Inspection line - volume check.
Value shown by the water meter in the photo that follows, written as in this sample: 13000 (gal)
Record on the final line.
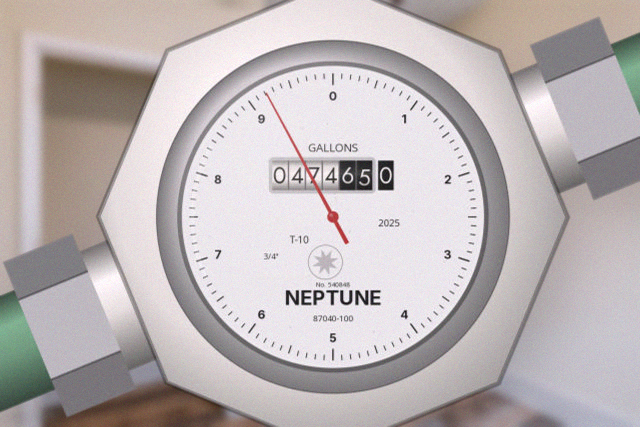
474649.2 (gal)
